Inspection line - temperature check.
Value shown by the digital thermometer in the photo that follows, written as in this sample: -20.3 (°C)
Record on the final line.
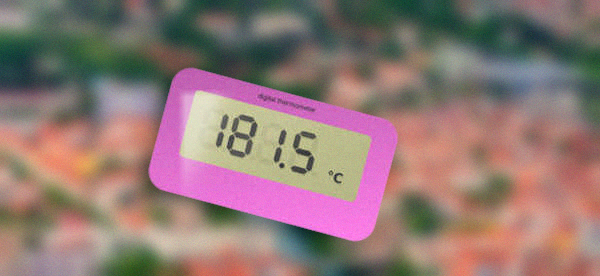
181.5 (°C)
